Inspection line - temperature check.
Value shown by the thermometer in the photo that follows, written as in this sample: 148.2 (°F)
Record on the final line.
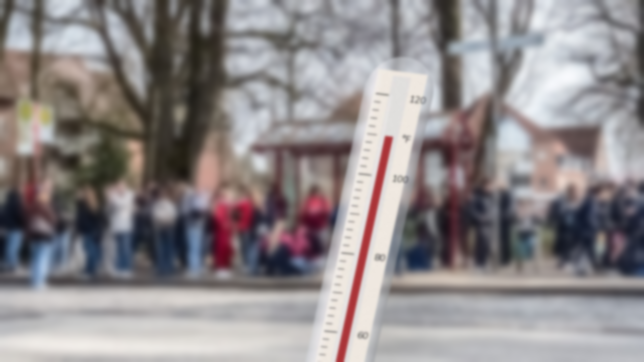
110 (°F)
